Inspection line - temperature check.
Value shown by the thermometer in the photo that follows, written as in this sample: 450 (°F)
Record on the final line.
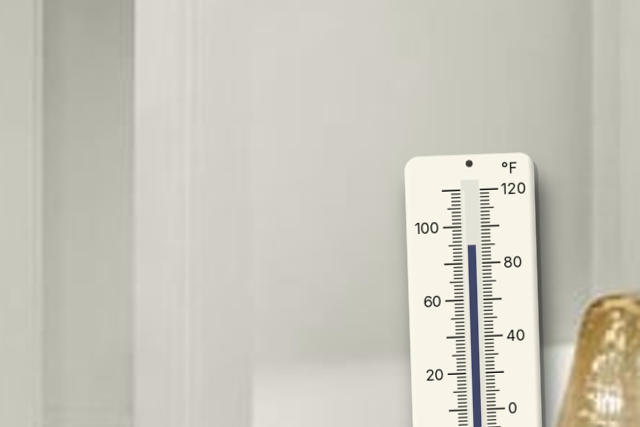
90 (°F)
